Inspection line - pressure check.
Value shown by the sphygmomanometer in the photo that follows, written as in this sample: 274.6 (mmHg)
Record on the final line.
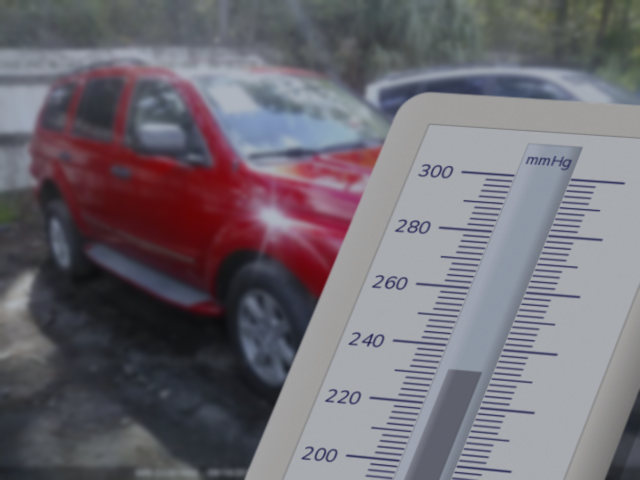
232 (mmHg)
